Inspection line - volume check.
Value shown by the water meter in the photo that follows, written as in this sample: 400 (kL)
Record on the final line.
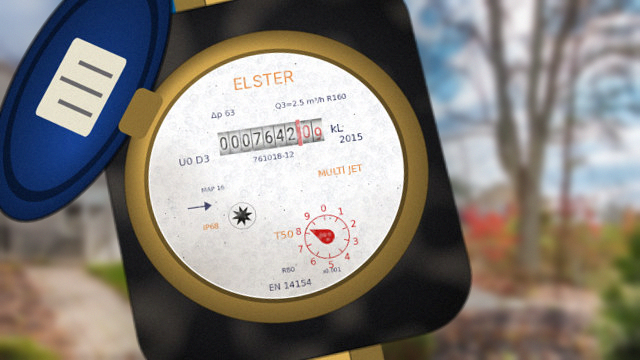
7642.088 (kL)
